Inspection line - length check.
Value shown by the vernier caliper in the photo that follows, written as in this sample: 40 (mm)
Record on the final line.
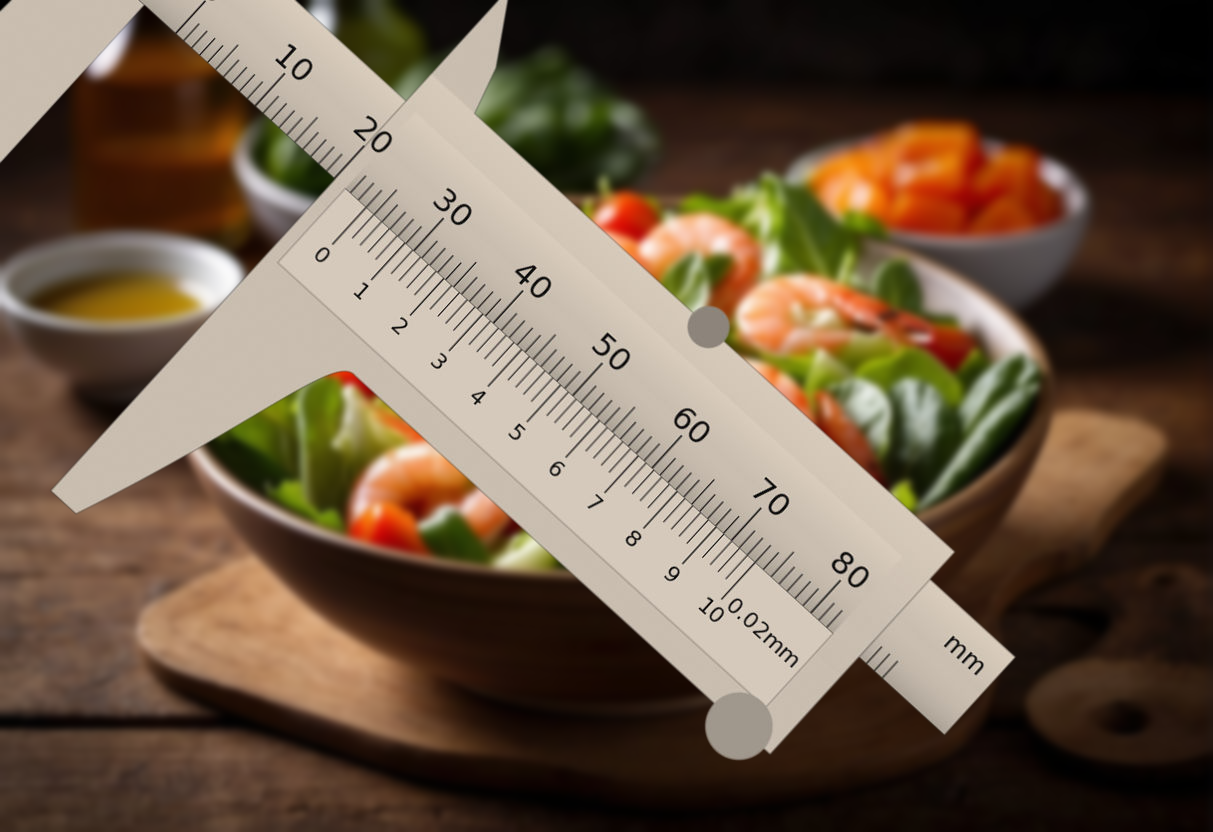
24.0 (mm)
